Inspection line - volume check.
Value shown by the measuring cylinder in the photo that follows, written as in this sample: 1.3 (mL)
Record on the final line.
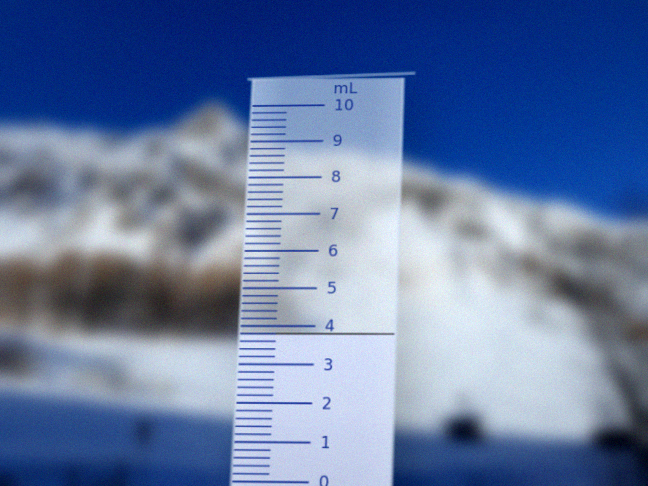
3.8 (mL)
